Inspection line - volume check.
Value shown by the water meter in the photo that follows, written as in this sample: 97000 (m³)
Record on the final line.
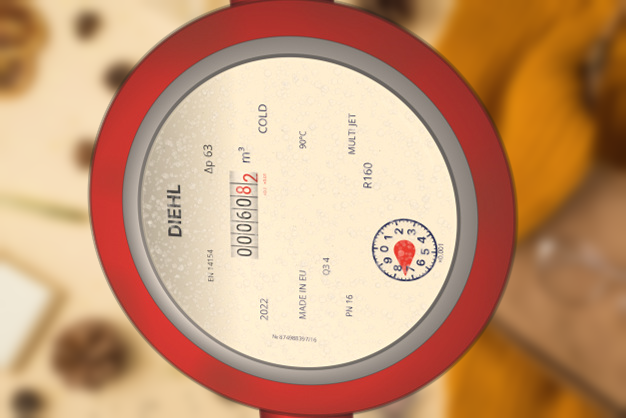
60.817 (m³)
